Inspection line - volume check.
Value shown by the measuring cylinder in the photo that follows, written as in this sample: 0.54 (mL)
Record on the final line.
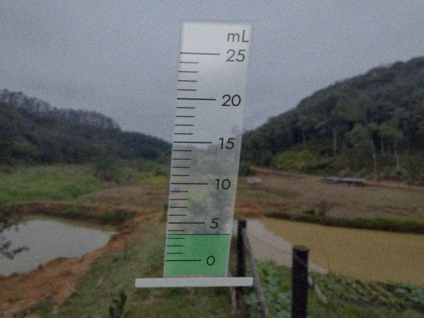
3.5 (mL)
